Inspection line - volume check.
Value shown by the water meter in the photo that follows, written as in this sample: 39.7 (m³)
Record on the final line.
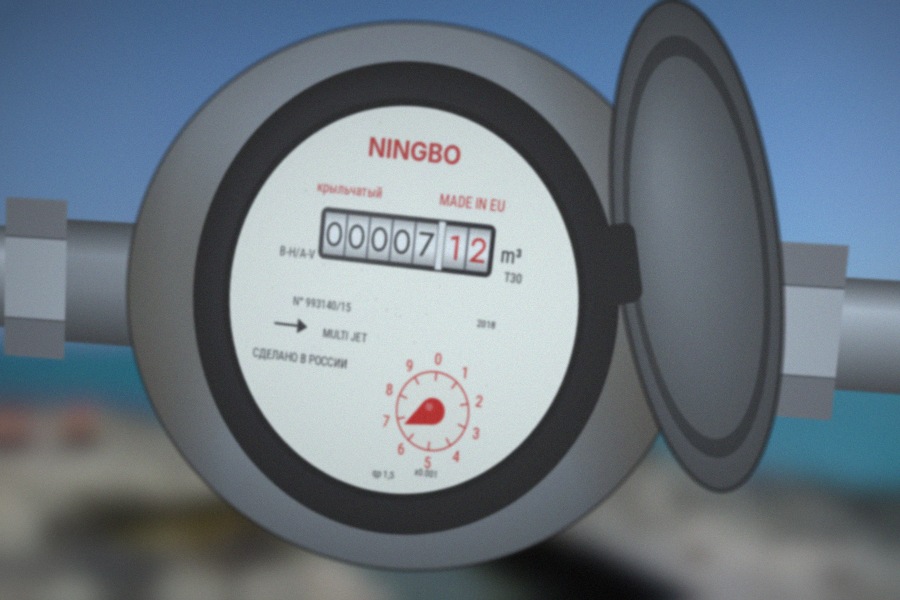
7.126 (m³)
